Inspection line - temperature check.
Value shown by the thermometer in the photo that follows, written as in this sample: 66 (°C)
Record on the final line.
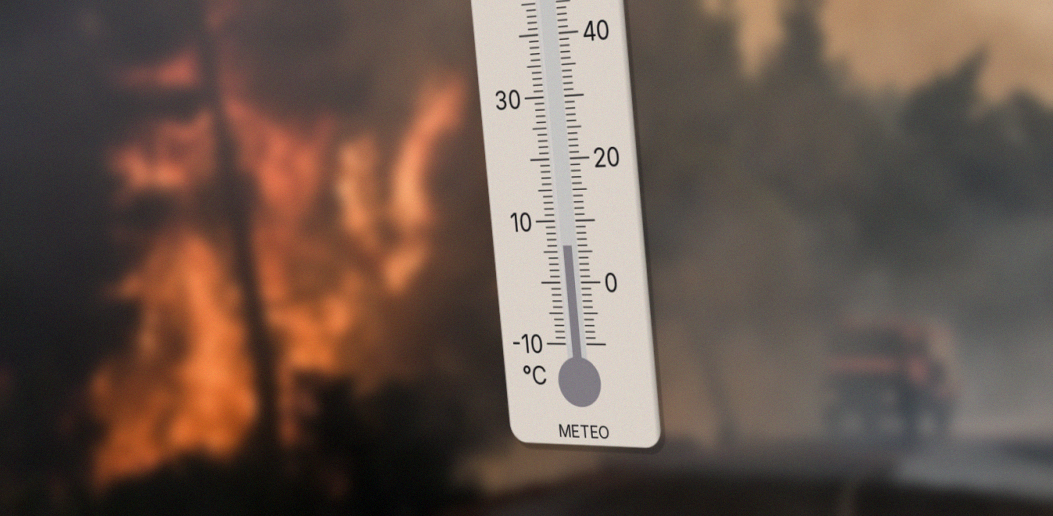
6 (°C)
